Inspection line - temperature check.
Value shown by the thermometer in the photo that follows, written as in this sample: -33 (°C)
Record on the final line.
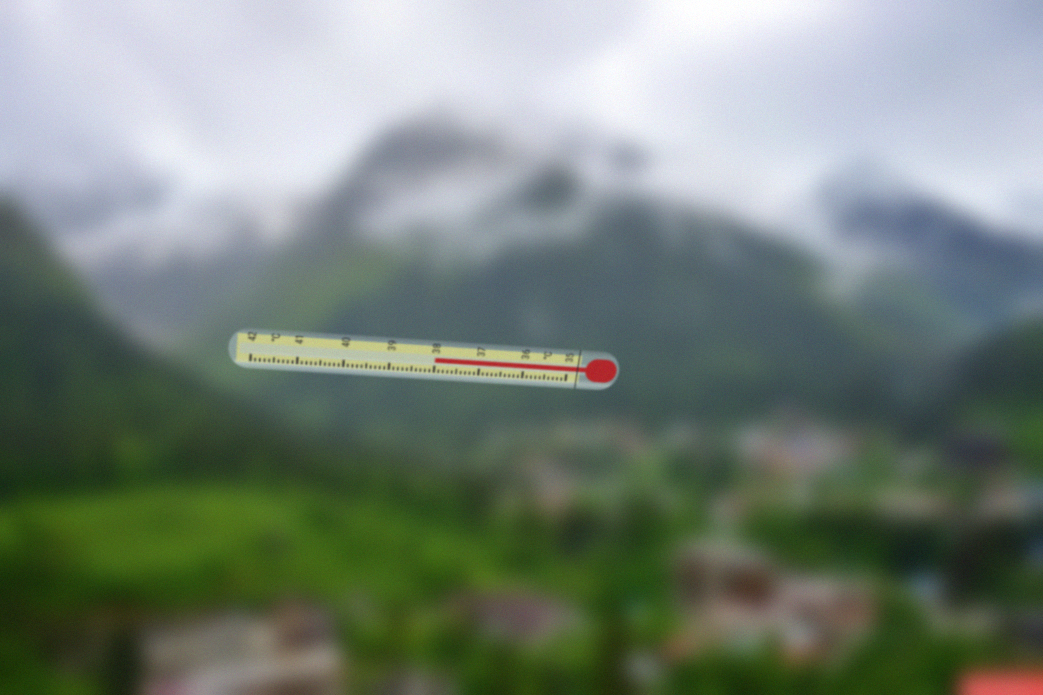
38 (°C)
